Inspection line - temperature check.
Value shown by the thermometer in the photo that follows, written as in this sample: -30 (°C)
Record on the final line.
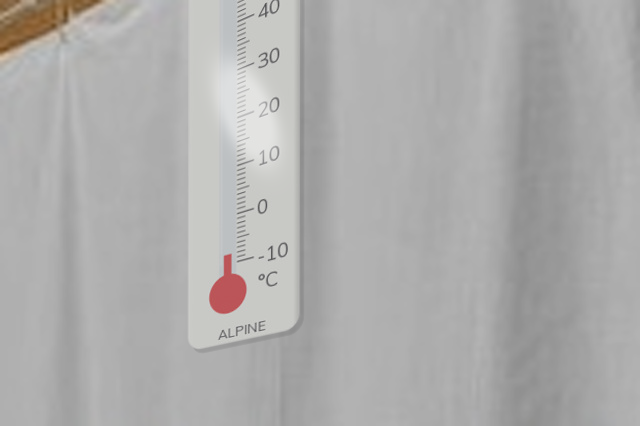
-8 (°C)
